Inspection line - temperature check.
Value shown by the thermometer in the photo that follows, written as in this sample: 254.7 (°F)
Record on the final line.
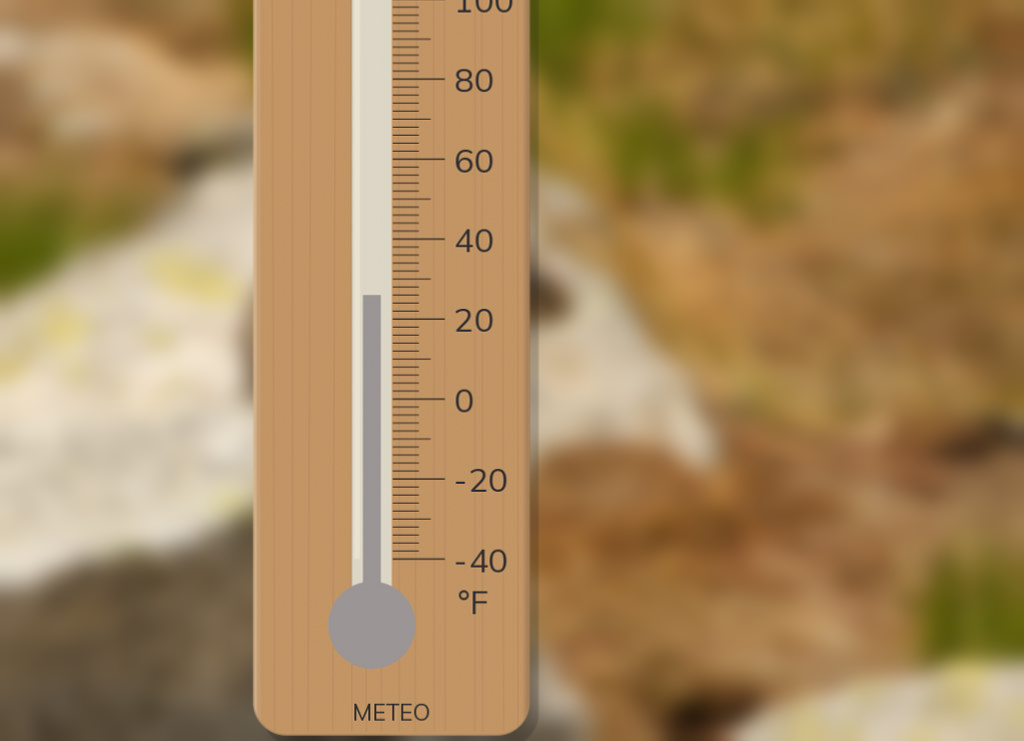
26 (°F)
